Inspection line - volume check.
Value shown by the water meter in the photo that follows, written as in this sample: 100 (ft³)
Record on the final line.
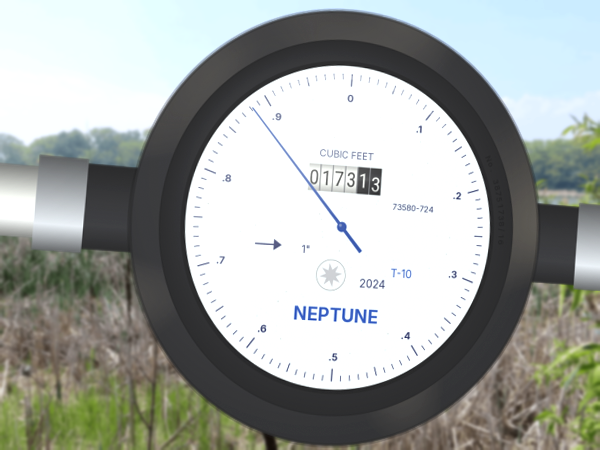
17312.88 (ft³)
